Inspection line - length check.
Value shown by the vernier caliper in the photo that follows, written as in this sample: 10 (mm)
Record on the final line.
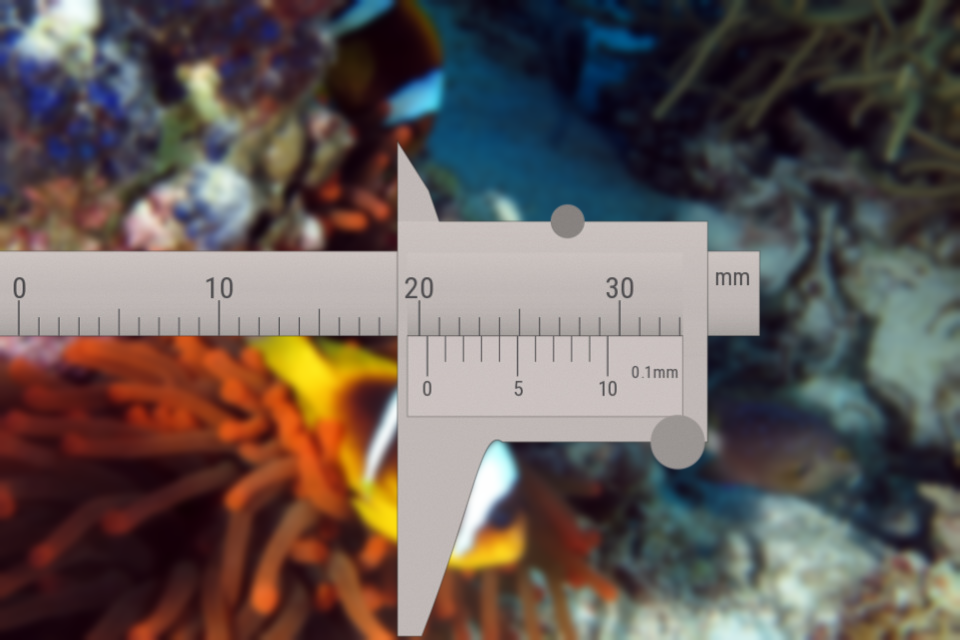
20.4 (mm)
